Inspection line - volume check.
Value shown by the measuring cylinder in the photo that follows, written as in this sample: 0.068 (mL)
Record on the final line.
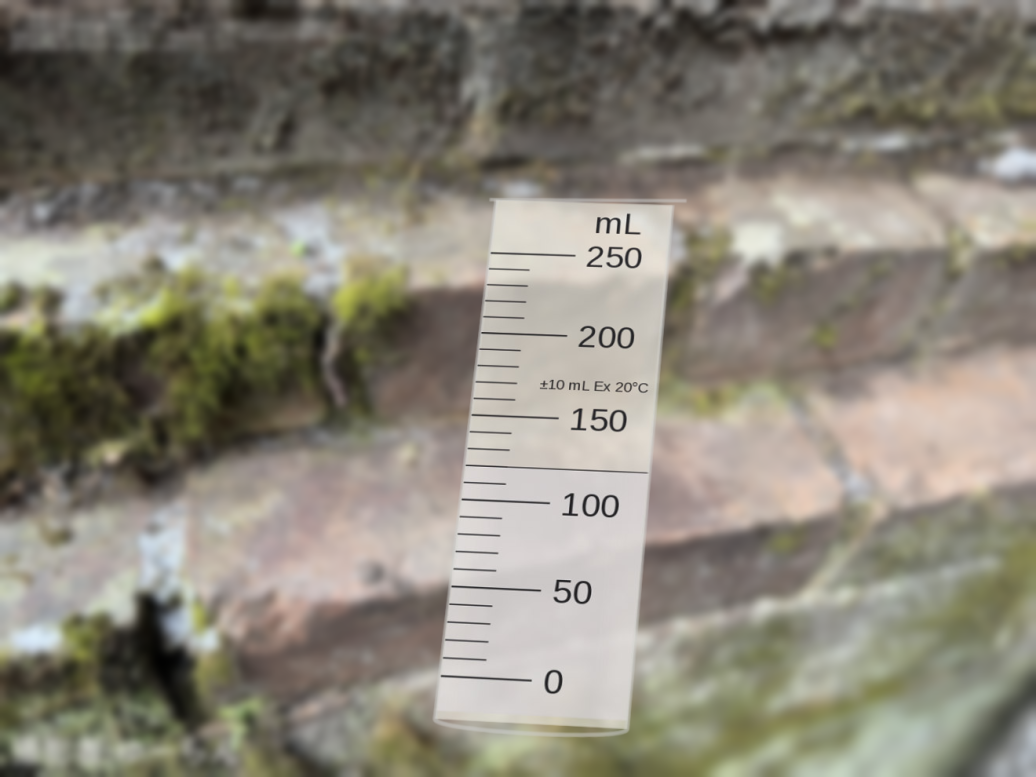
120 (mL)
